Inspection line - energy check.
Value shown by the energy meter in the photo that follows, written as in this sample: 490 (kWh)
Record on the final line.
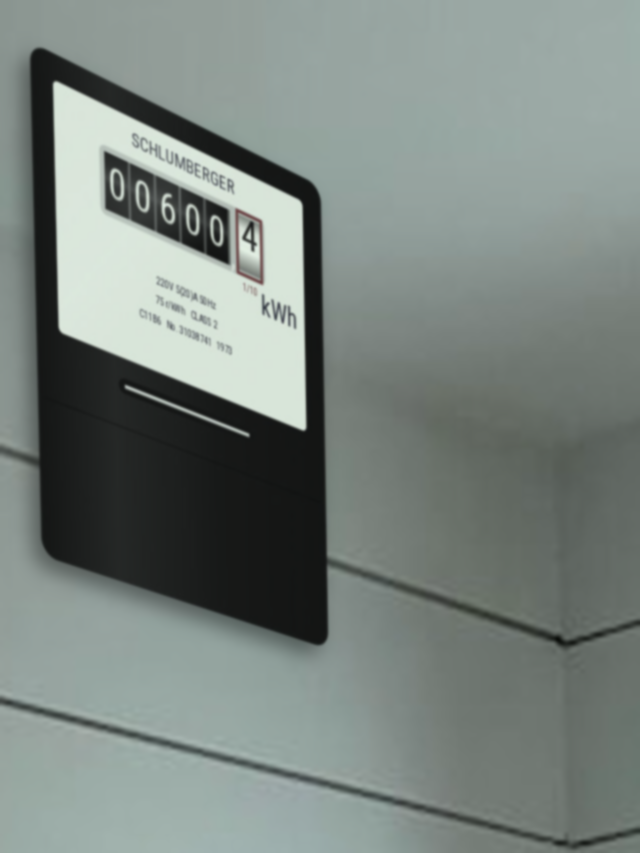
600.4 (kWh)
